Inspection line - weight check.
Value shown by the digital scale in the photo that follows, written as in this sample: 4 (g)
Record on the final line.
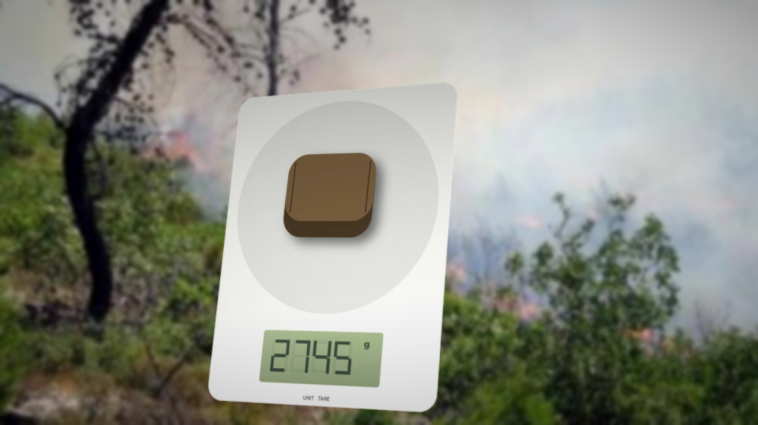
2745 (g)
